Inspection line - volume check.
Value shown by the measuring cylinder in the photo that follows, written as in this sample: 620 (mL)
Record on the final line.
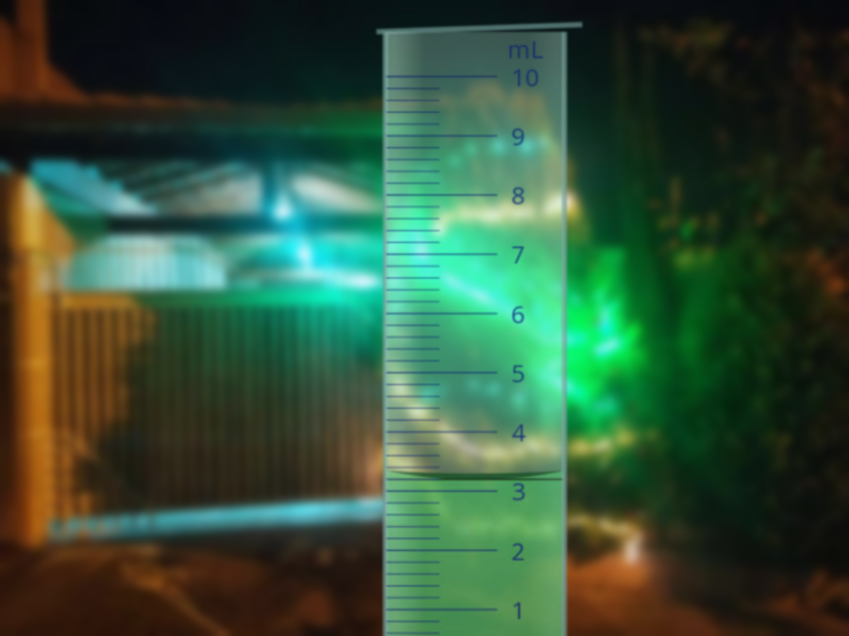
3.2 (mL)
